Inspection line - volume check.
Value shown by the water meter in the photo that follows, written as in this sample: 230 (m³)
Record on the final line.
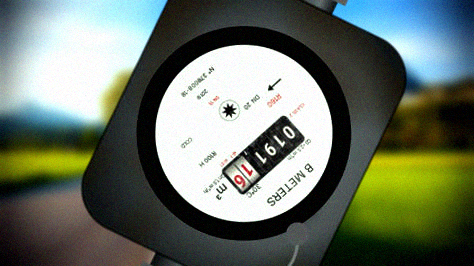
191.16 (m³)
